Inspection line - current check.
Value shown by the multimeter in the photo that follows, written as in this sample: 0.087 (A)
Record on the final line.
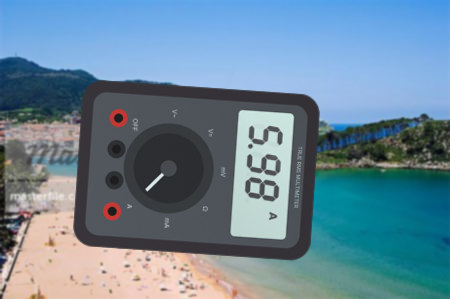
5.98 (A)
